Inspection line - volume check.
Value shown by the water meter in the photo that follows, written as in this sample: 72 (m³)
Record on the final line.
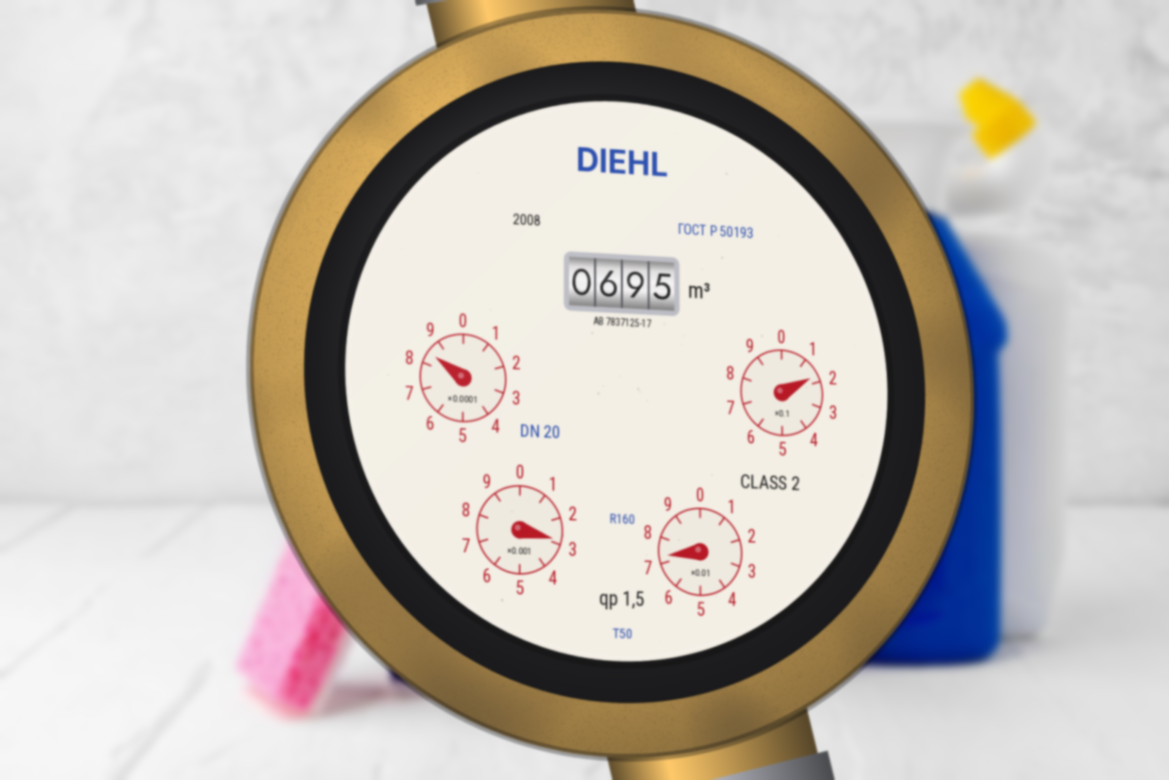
695.1728 (m³)
